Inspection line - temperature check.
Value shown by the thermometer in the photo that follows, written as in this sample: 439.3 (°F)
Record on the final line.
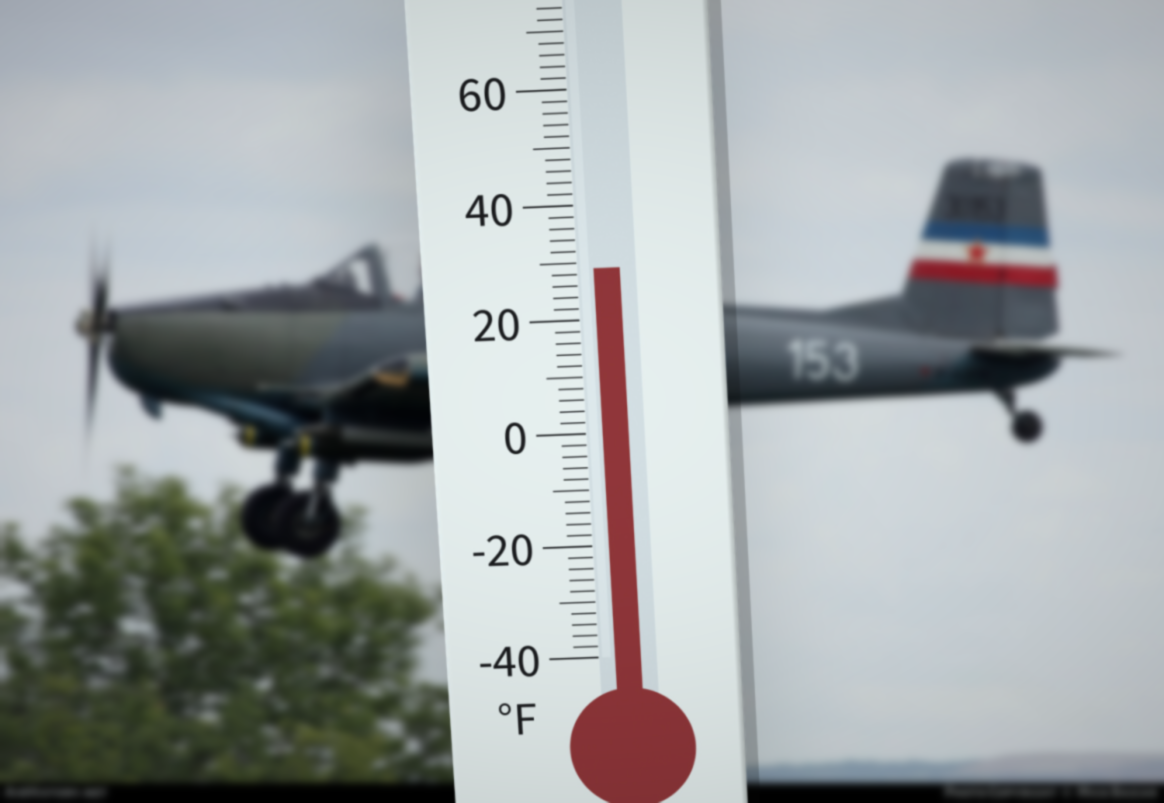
29 (°F)
